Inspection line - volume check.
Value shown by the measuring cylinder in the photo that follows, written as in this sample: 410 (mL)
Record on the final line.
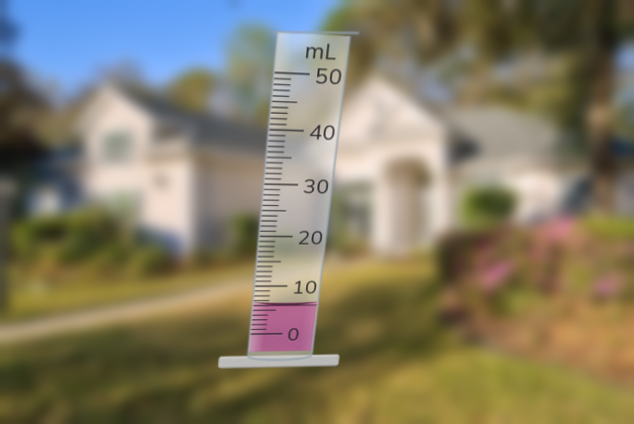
6 (mL)
